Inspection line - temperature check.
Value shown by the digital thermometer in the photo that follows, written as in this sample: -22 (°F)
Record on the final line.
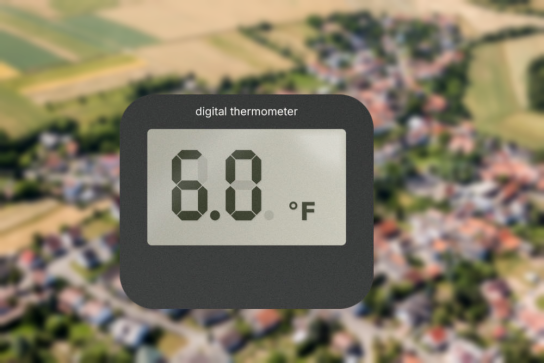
6.0 (°F)
